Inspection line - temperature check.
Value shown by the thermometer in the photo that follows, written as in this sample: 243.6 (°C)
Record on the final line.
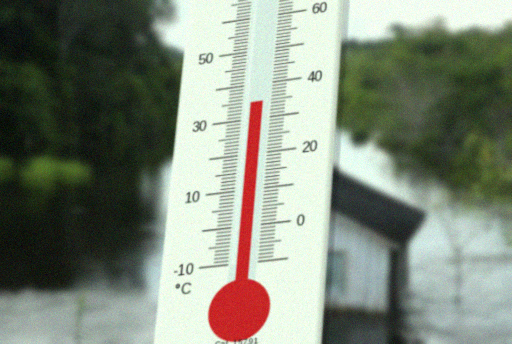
35 (°C)
